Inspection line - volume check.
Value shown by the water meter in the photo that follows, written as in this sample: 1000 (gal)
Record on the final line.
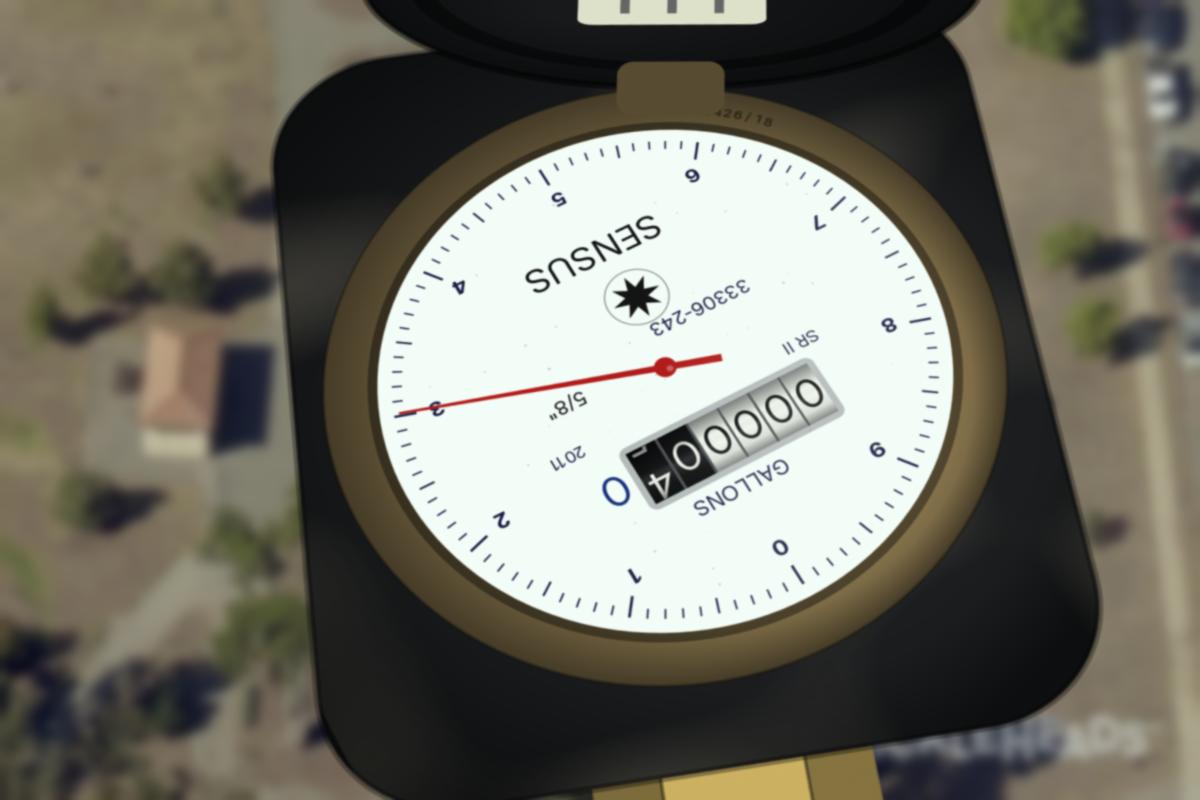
43.0 (gal)
